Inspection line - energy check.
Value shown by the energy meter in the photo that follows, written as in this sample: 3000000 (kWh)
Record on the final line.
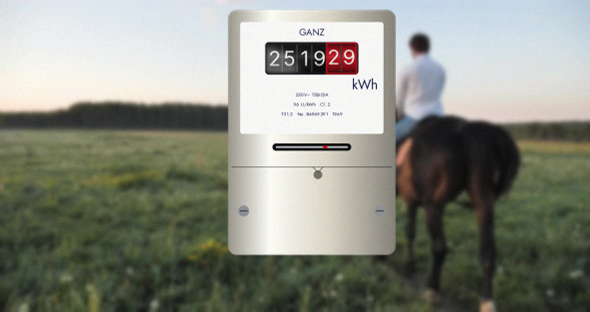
2519.29 (kWh)
